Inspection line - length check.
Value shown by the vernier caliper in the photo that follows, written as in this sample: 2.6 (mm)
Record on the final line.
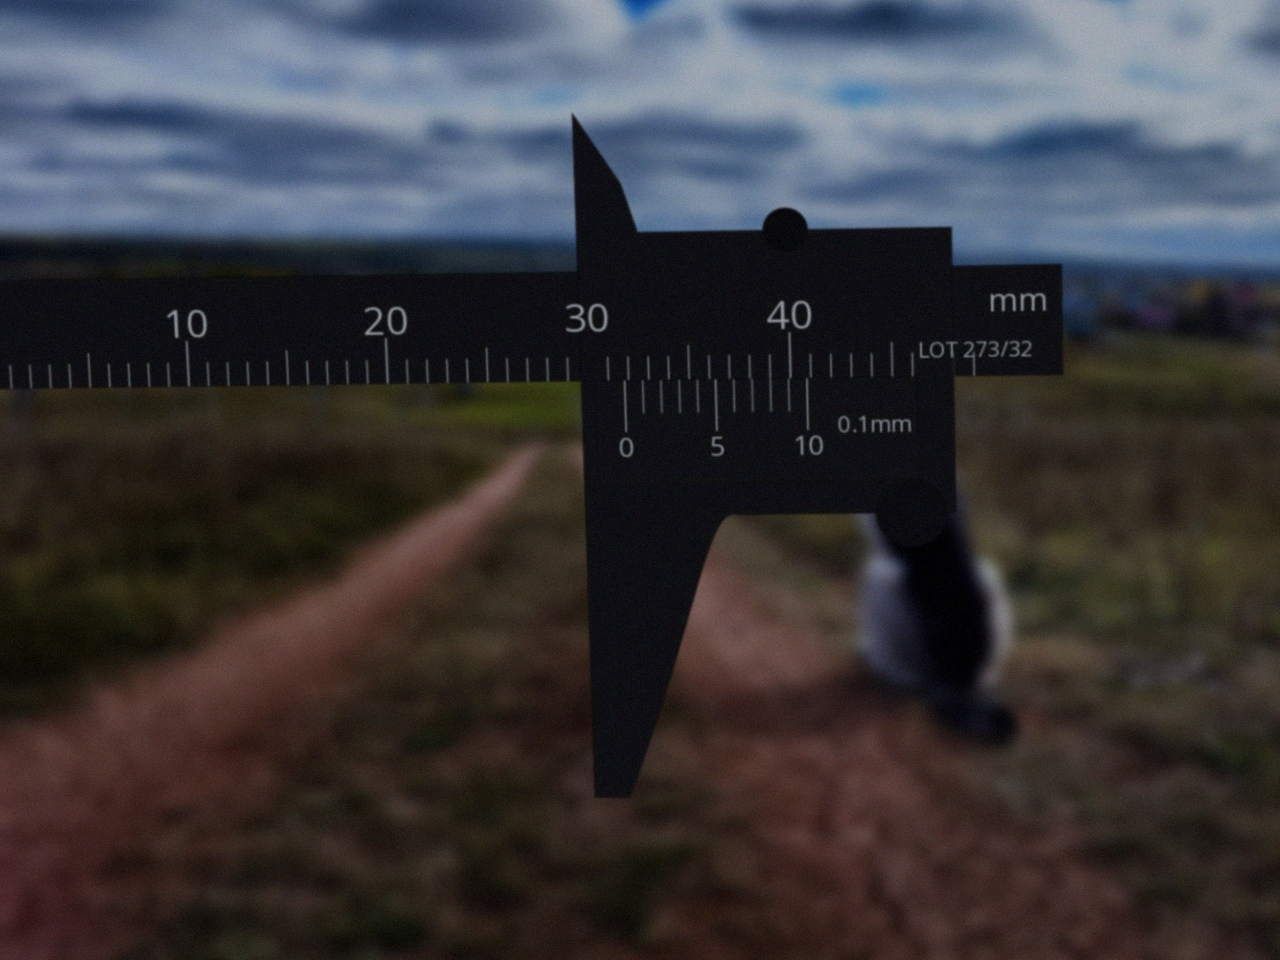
31.8 (mm)
